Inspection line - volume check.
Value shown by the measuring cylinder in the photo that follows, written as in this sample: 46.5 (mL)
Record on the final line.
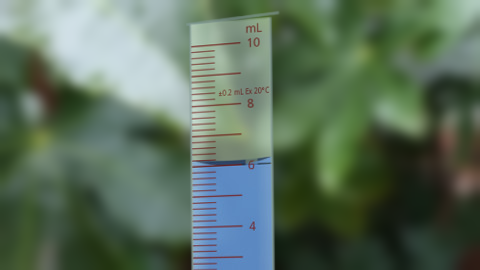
6 (mL)
